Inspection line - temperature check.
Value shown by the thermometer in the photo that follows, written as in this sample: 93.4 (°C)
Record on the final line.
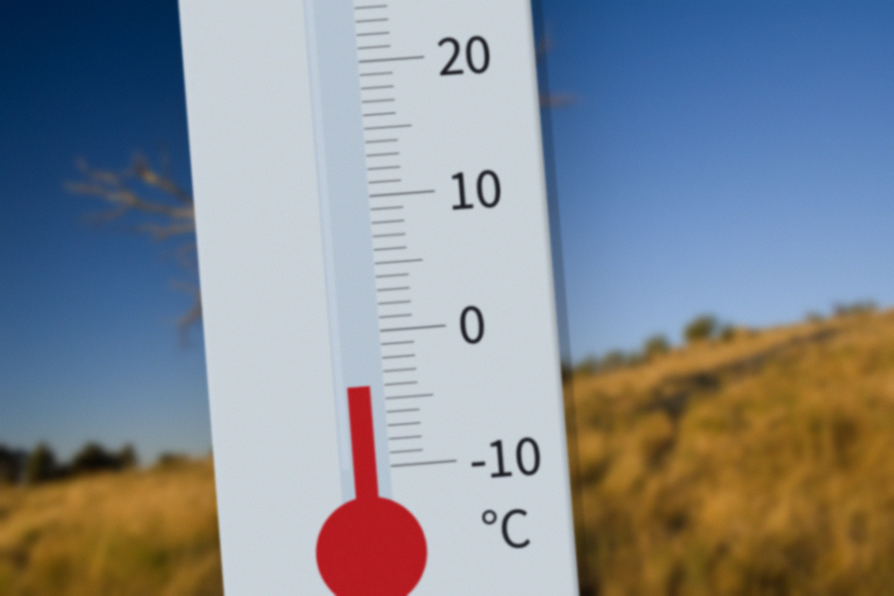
-4 (°C)
